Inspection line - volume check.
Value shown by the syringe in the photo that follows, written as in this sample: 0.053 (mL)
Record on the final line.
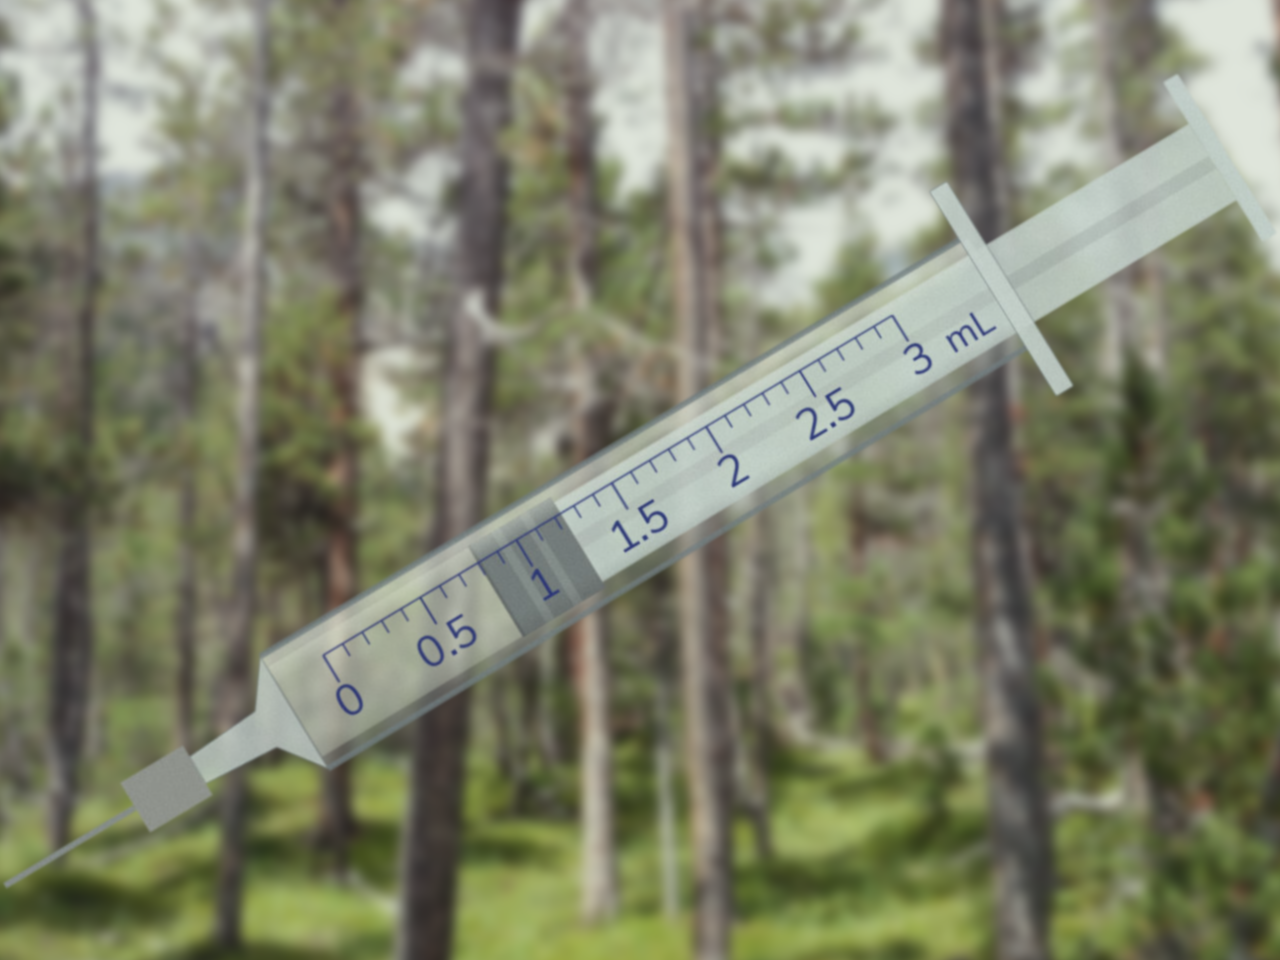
0.8 (mL)
